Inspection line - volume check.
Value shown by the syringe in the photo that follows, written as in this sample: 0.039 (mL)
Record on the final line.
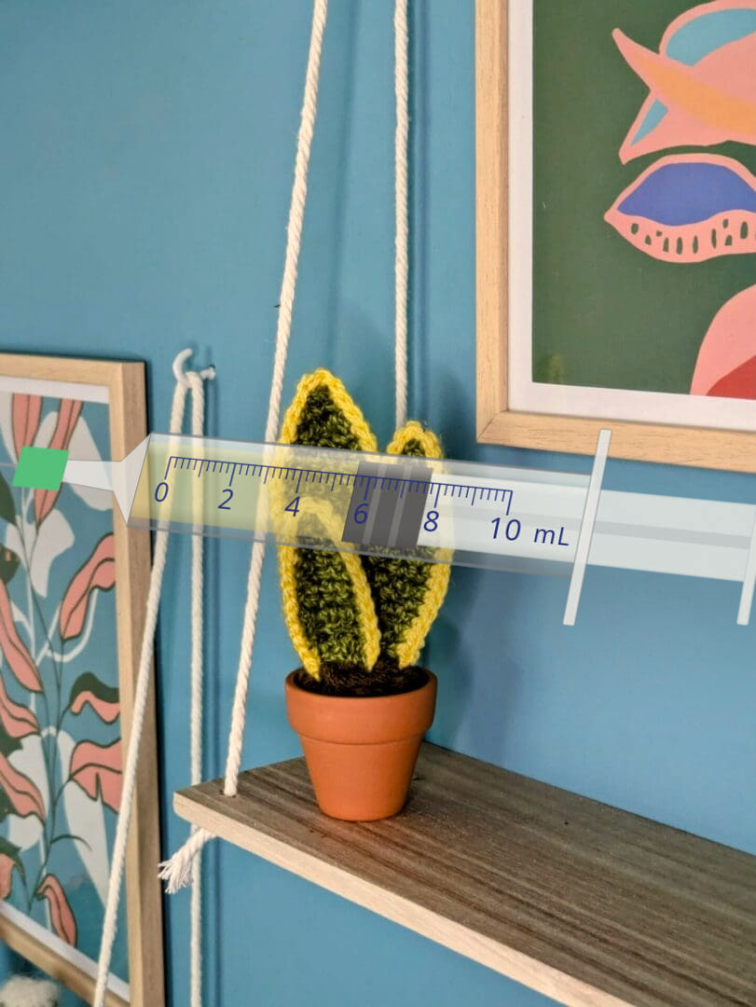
5.6 (mL)
